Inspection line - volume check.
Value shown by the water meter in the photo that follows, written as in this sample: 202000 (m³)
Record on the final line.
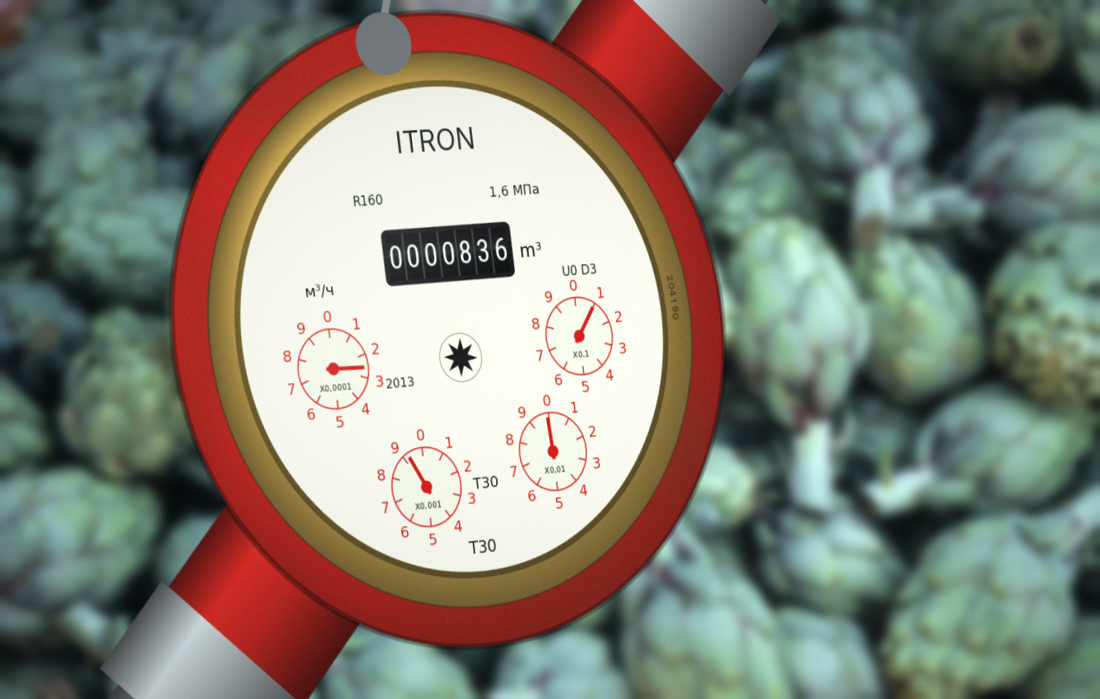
836.0992 (m³)
